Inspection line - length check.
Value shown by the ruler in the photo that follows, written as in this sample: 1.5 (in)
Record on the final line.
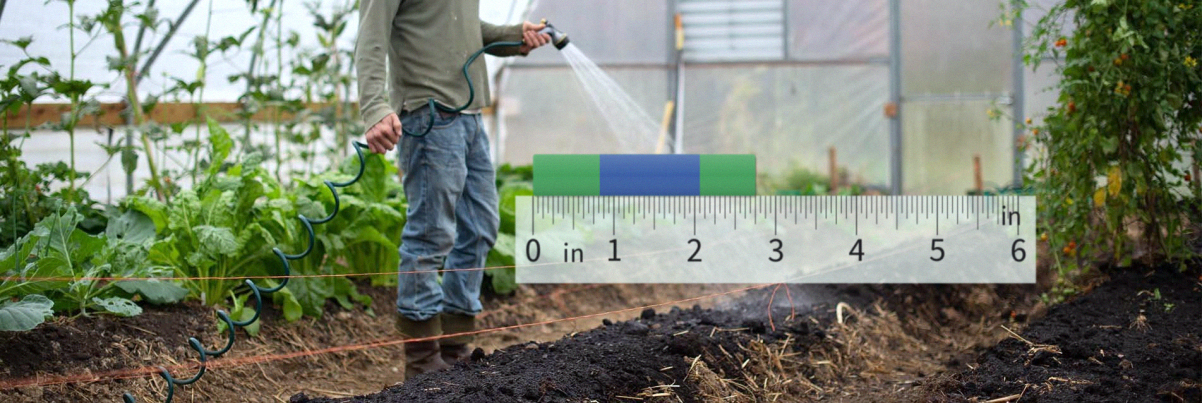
2.75 (in)
